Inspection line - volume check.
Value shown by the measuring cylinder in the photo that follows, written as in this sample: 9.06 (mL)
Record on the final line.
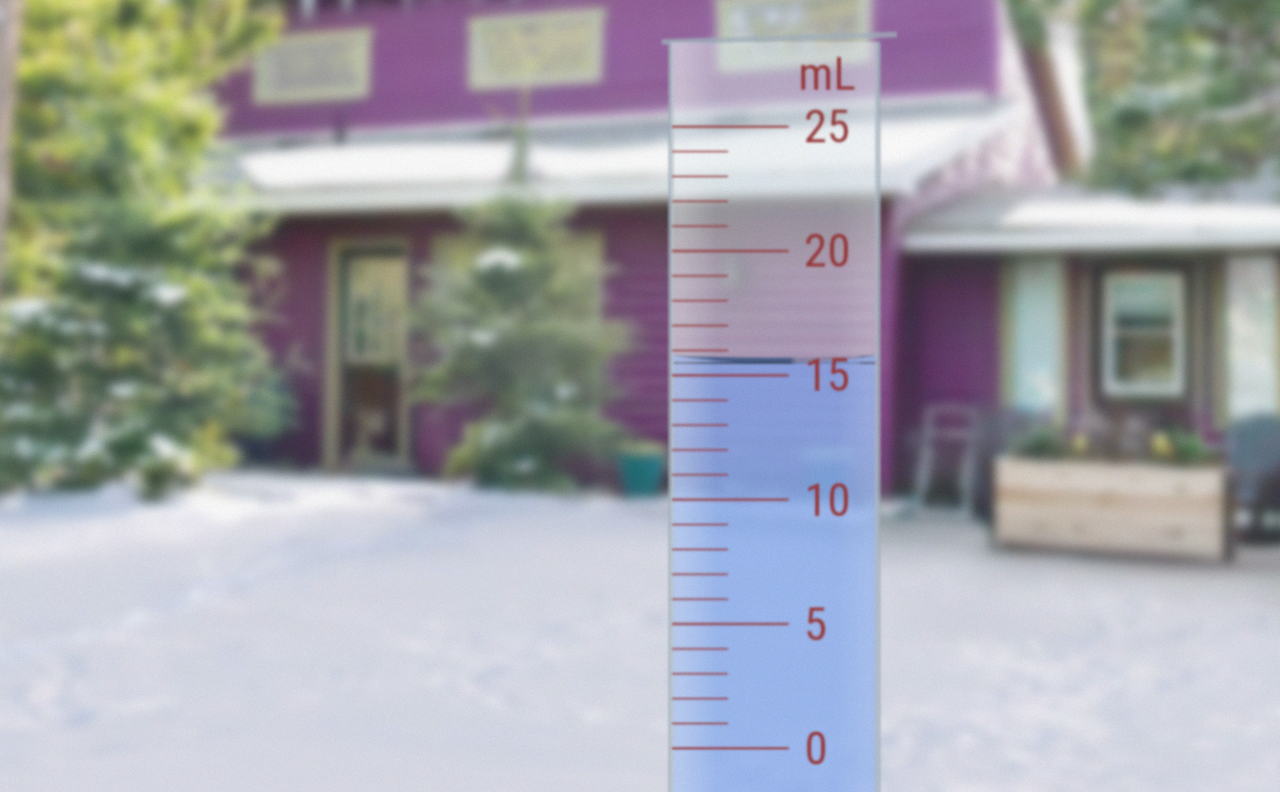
15.5 (mL)
